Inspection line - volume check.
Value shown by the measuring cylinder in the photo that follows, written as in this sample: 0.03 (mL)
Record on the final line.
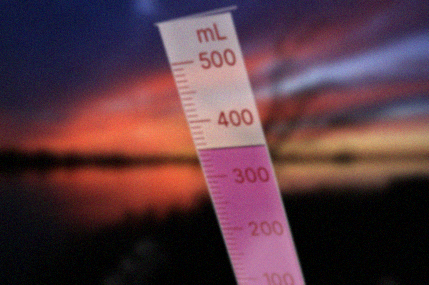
350 (mL)
